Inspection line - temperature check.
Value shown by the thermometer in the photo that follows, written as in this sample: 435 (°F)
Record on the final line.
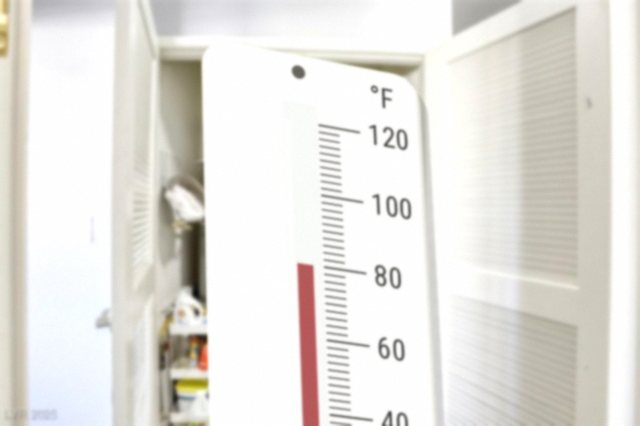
80 (°F)
